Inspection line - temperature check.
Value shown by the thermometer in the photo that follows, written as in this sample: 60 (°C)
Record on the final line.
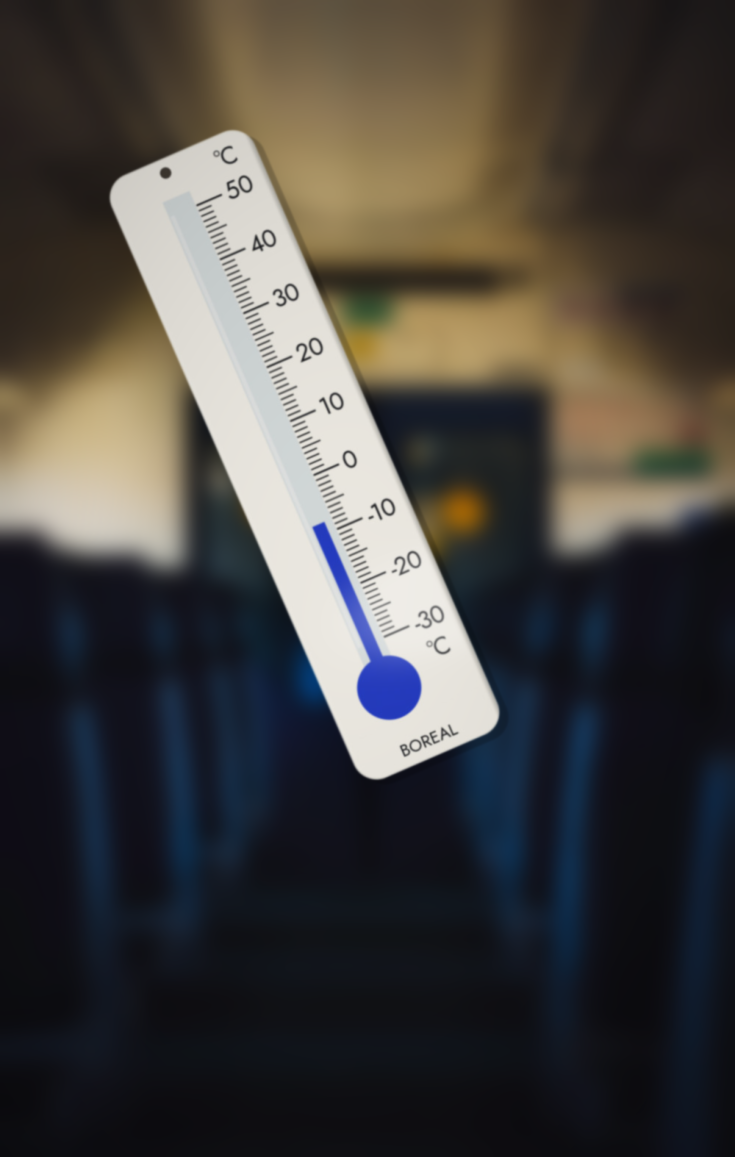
-8 (°C)
